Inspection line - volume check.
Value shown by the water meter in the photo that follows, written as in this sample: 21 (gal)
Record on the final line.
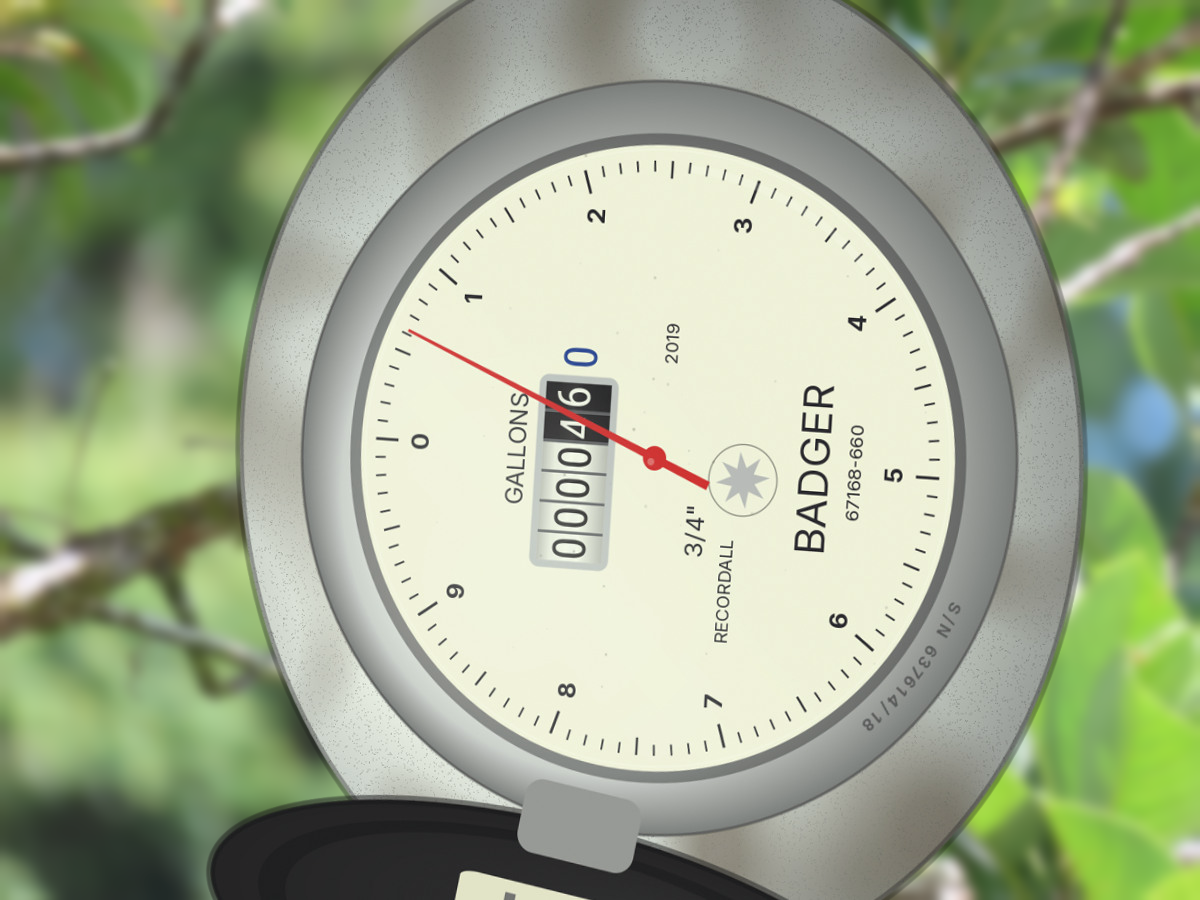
460.6 (gal)
